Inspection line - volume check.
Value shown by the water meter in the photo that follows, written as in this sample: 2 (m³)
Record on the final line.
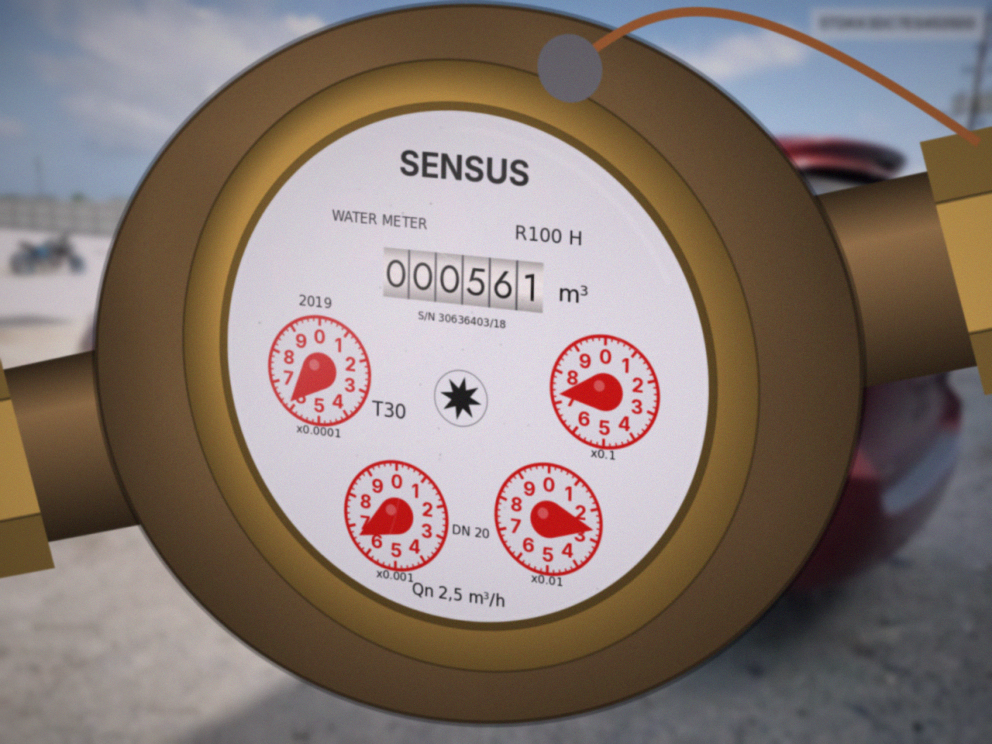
561.7266 (m³)
